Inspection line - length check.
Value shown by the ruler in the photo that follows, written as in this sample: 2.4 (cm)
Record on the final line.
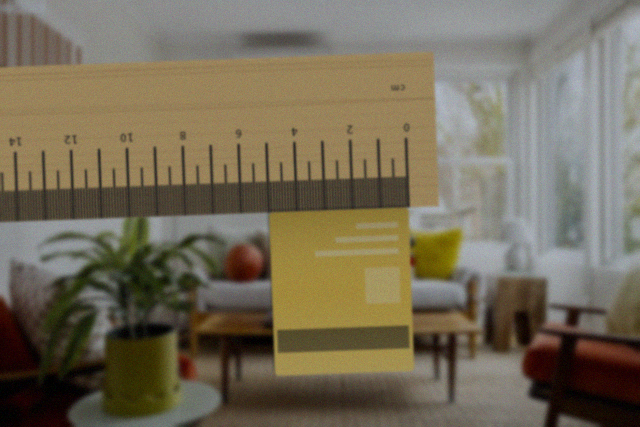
5 (cm)
